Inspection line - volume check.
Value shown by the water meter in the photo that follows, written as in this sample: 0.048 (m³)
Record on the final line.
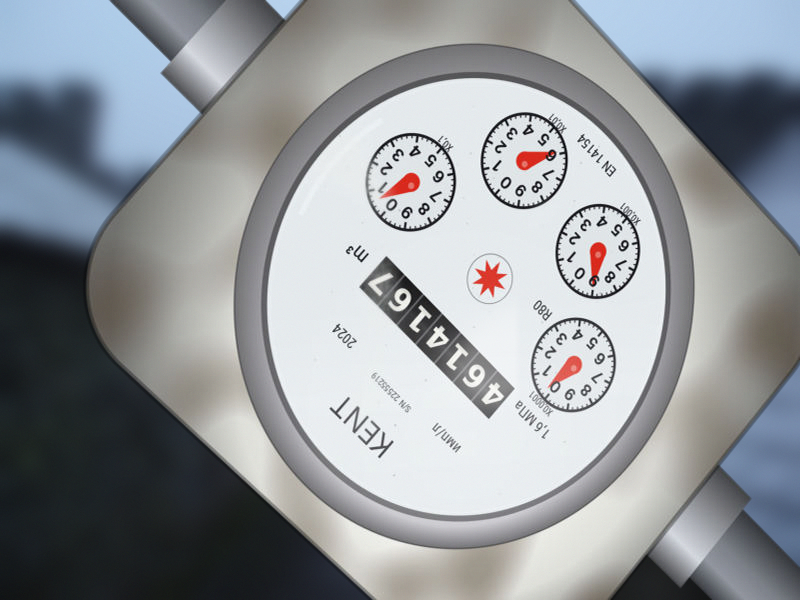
4614167.0590 (m³)
